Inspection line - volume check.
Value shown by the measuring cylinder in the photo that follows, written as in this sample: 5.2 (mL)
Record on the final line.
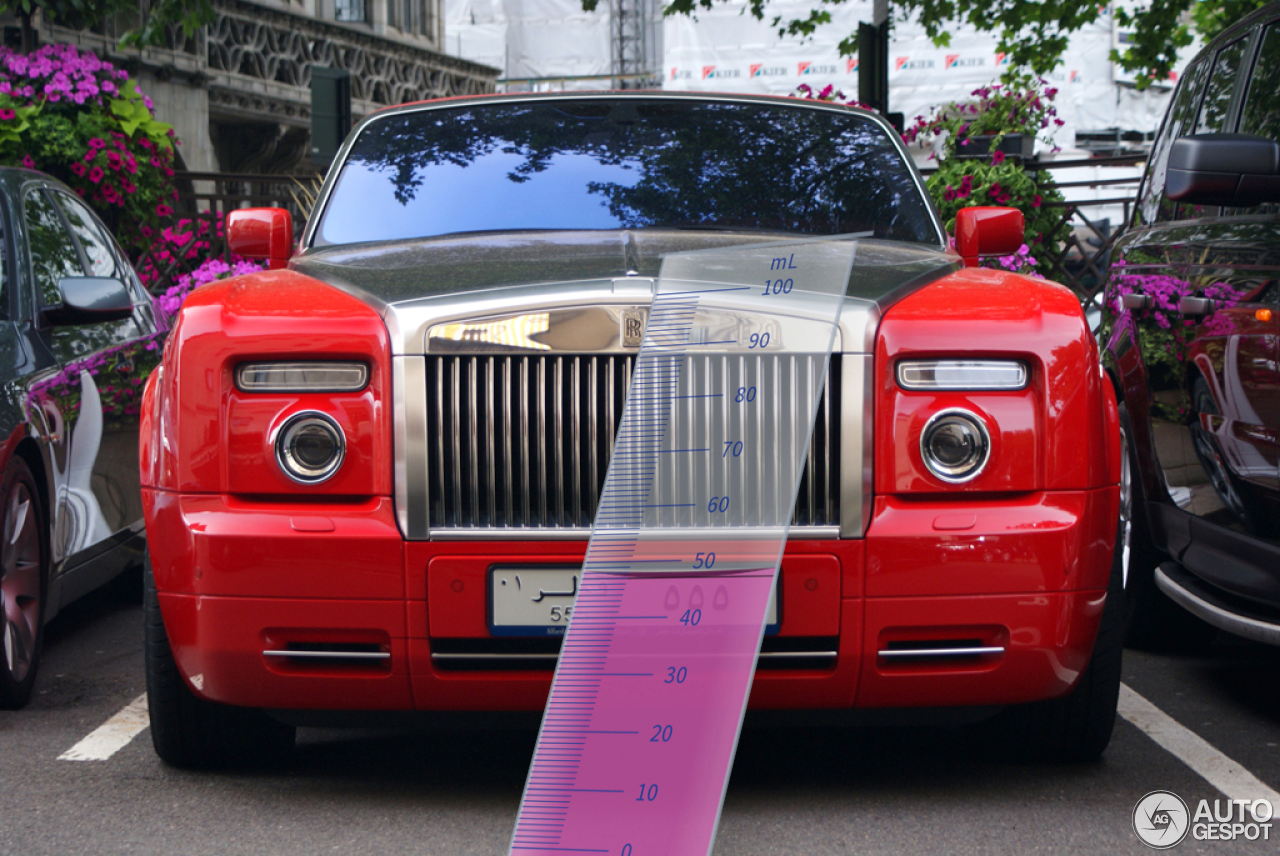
47 (mL)
